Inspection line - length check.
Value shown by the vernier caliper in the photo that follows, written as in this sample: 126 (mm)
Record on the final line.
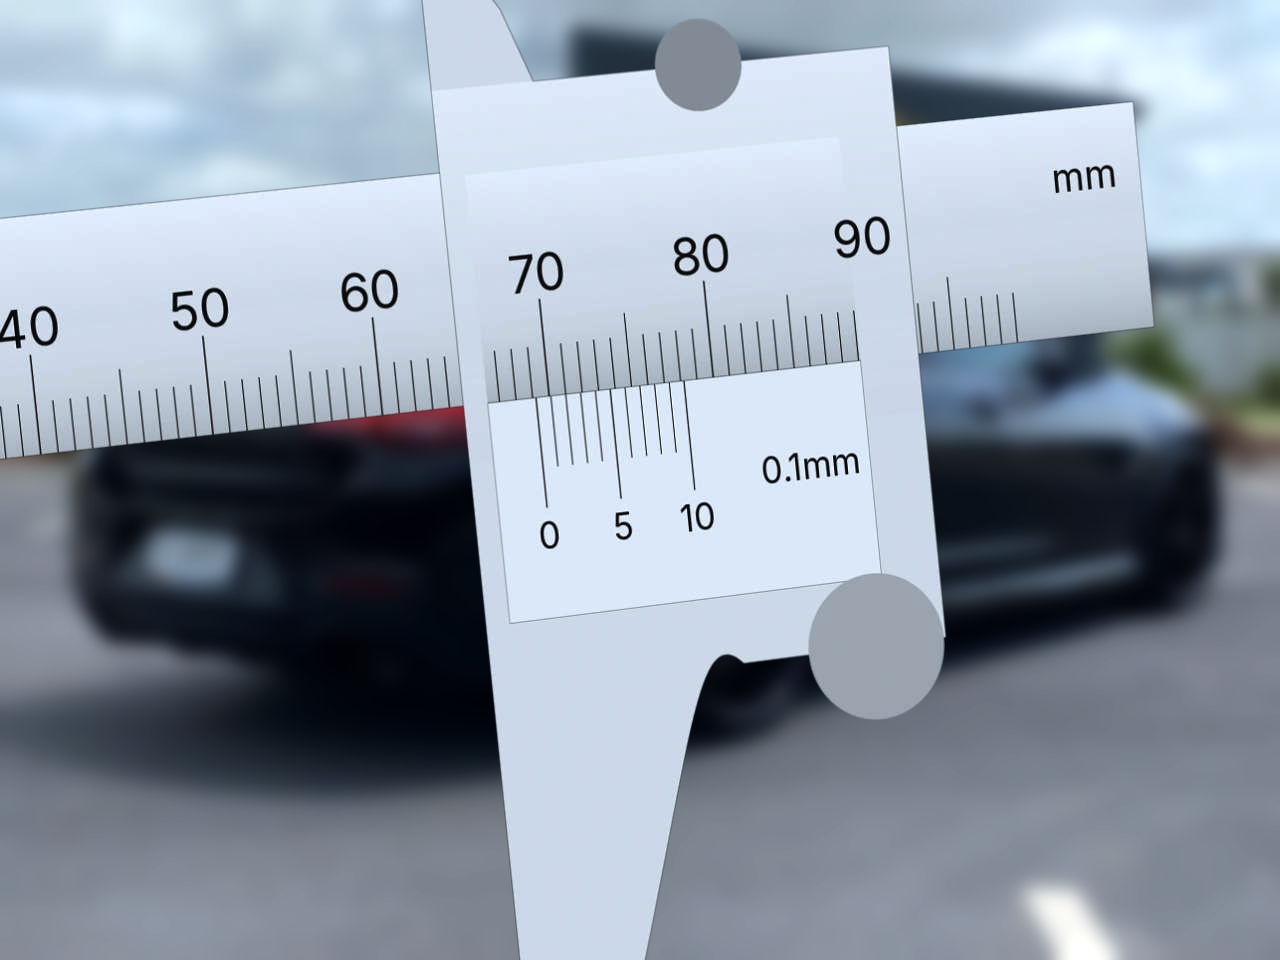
69.2 (mm)
